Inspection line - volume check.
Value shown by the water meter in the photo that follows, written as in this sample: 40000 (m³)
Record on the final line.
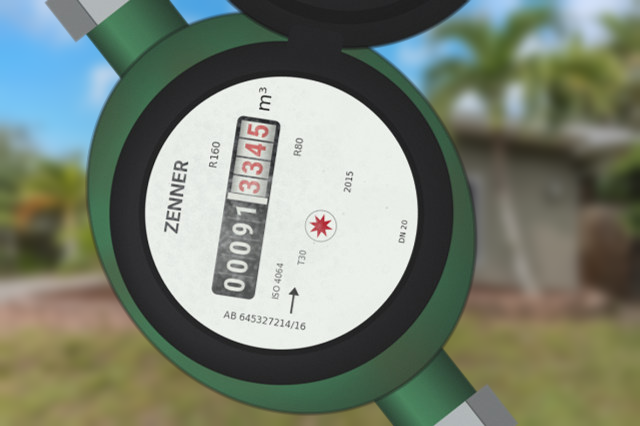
91.3345 (m³)
